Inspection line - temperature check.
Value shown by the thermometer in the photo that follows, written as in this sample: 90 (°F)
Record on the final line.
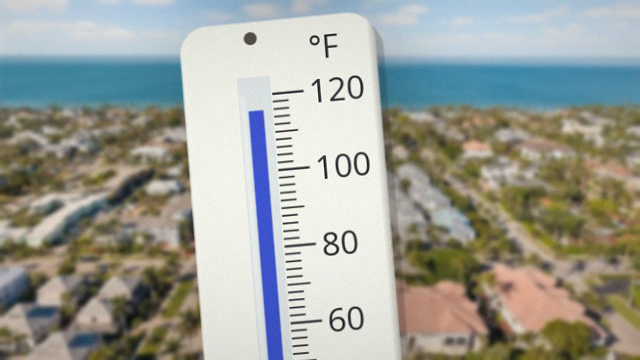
116 (°F)
